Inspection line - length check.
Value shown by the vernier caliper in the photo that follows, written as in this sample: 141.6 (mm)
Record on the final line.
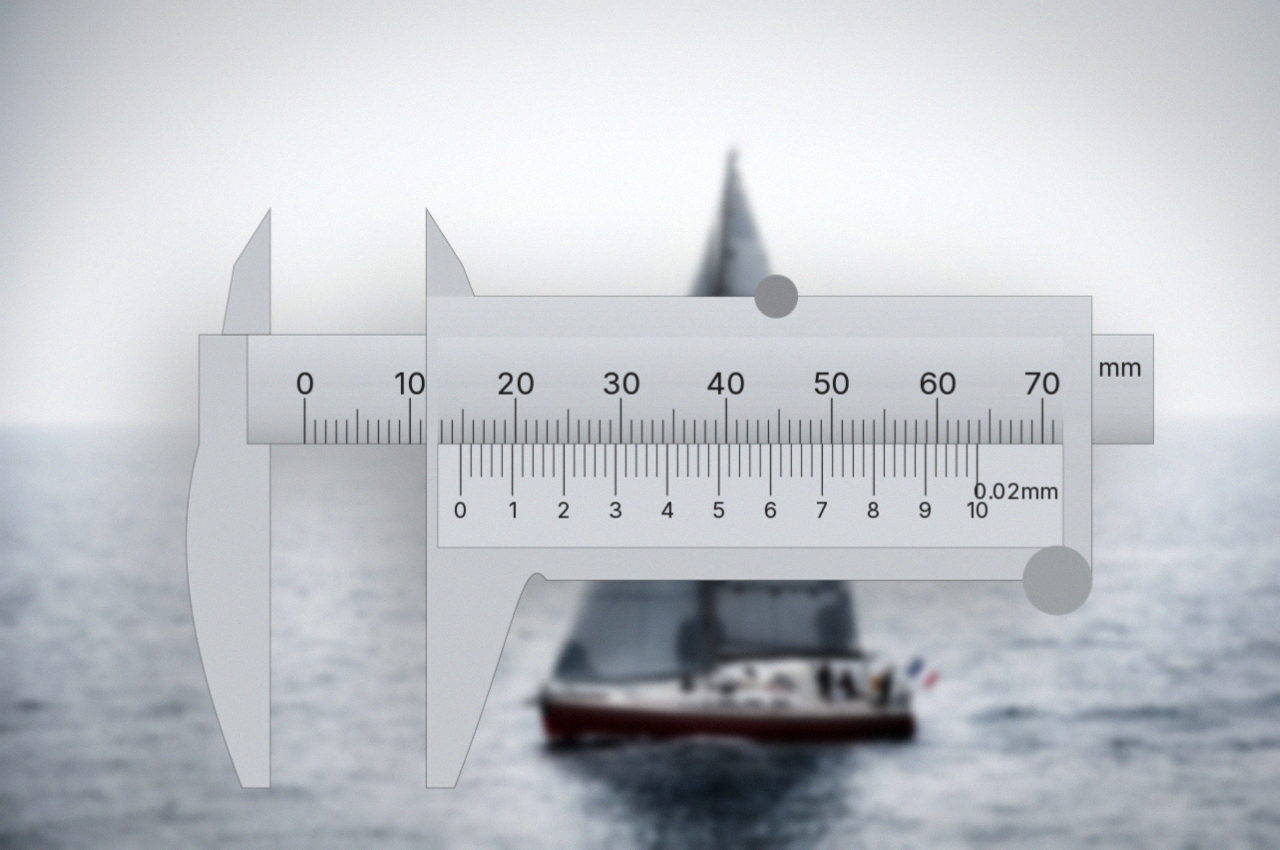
14.8 (mm)
